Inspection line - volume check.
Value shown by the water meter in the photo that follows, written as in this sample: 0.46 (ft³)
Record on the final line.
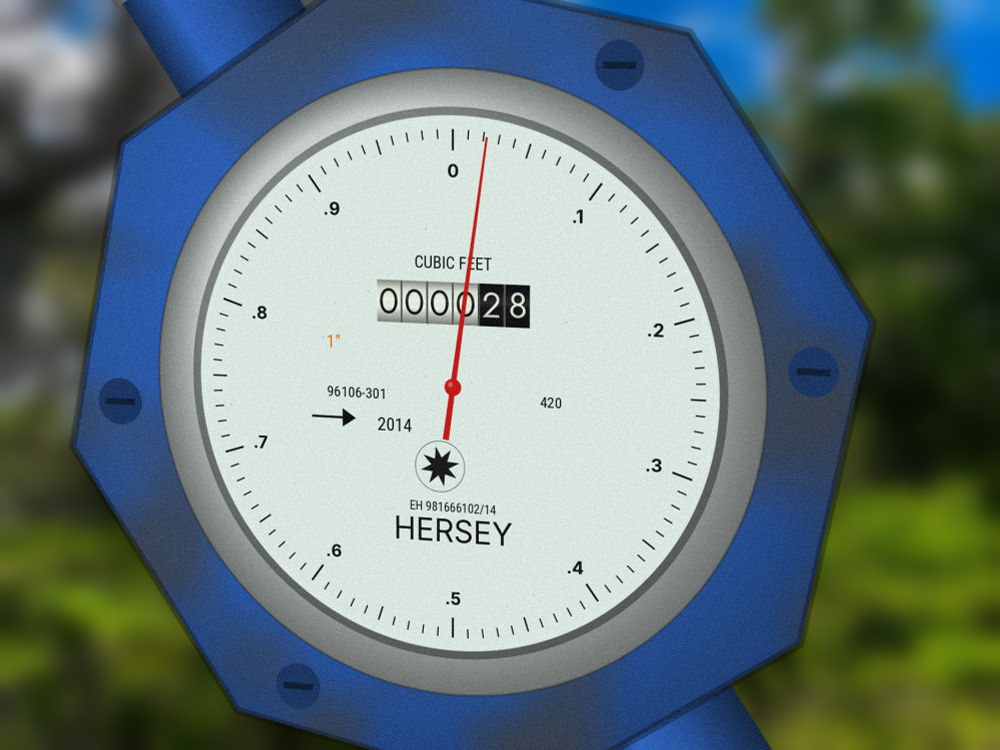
28.02 (ft³)
